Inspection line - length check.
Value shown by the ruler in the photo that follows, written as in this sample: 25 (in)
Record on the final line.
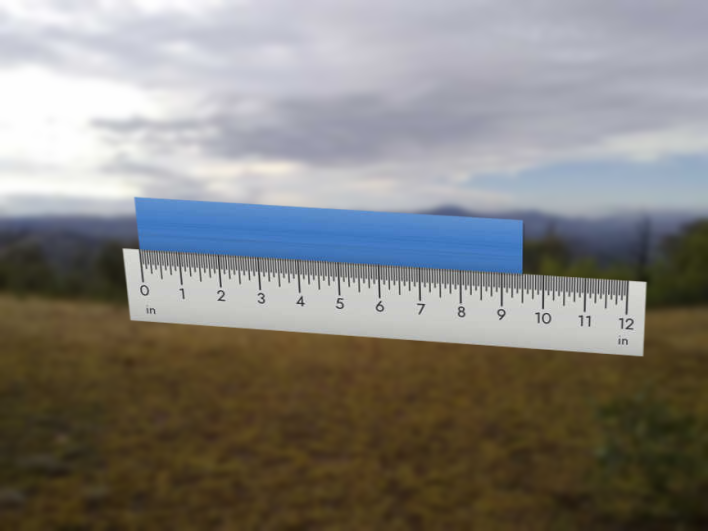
9.5 (in)
